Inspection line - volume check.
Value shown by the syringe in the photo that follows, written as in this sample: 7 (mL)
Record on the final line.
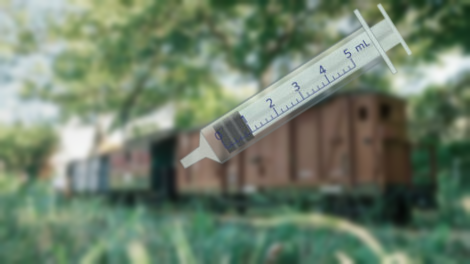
0 (mL)
